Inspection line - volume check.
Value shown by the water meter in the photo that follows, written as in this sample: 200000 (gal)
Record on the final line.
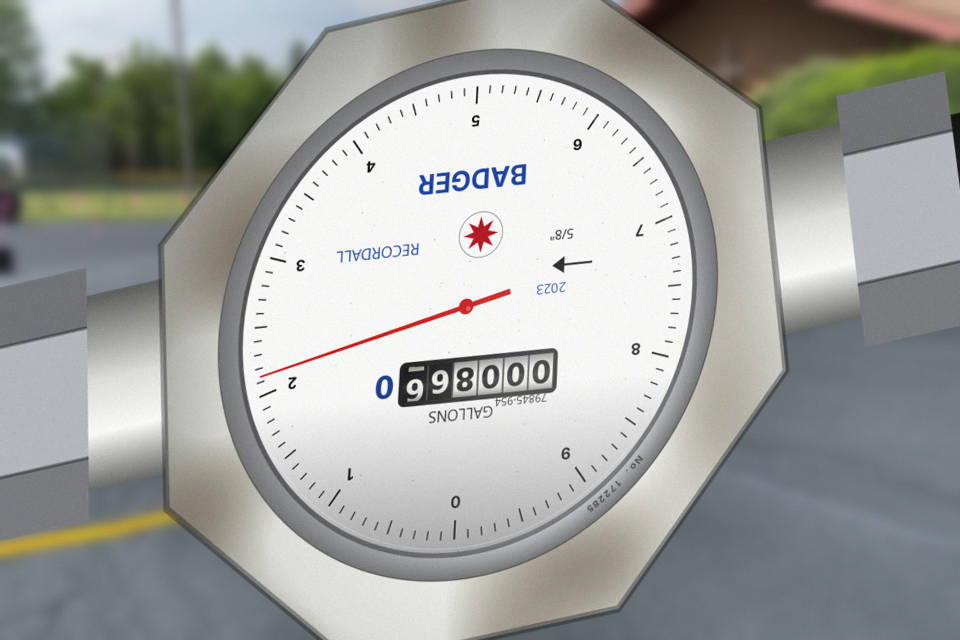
8662.1 (gal)
